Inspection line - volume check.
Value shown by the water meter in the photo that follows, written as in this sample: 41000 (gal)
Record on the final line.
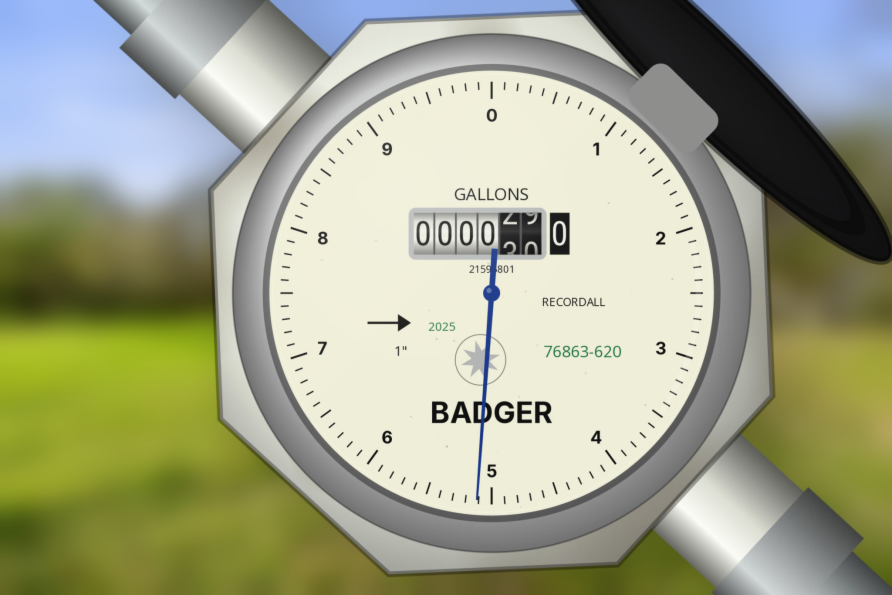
295.1 (gal)
